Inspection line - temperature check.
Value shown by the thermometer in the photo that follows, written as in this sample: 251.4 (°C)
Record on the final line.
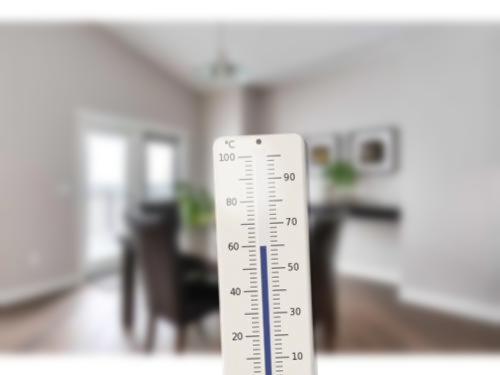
60 (°C)
